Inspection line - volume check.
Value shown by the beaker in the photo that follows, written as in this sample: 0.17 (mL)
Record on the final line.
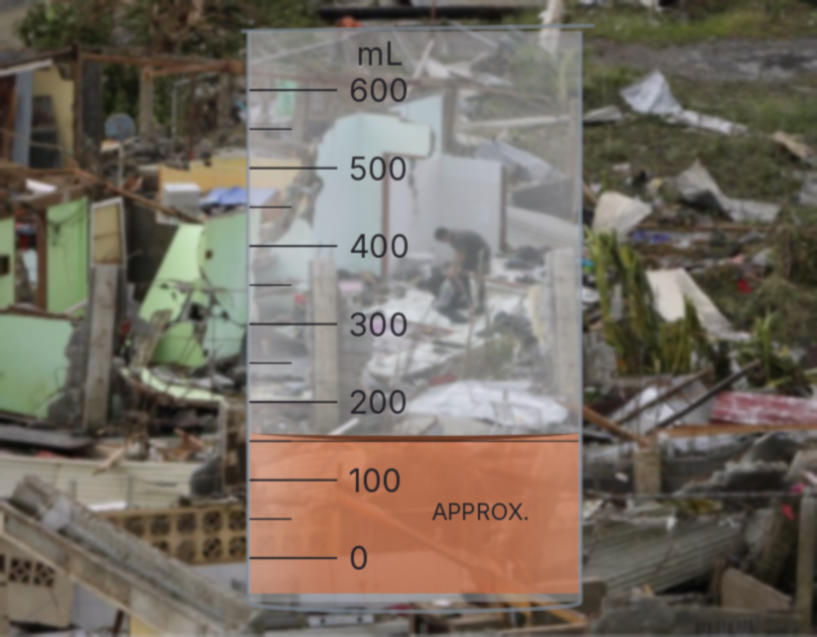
150 (mL)
